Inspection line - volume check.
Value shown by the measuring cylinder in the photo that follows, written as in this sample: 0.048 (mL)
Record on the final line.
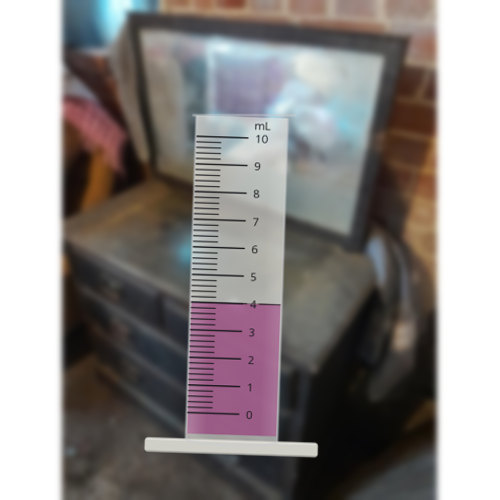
4 (mL)
